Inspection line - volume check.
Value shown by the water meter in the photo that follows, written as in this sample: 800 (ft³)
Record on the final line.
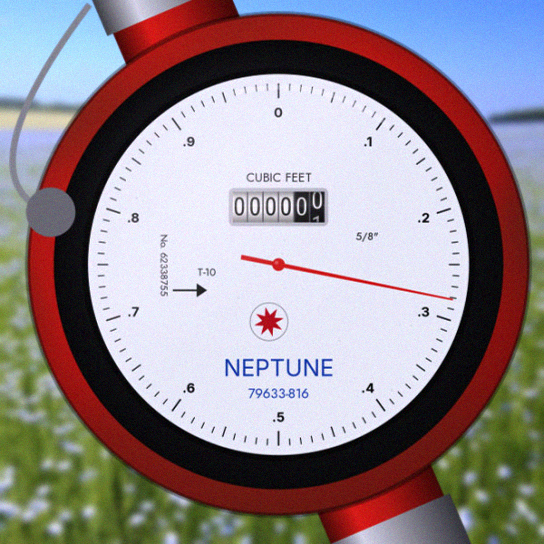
0.28 (ft³)
